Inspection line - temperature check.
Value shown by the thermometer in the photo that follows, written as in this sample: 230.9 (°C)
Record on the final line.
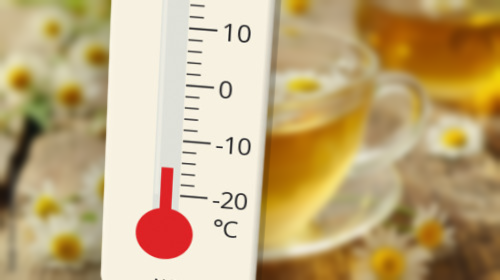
-15 (°C)
